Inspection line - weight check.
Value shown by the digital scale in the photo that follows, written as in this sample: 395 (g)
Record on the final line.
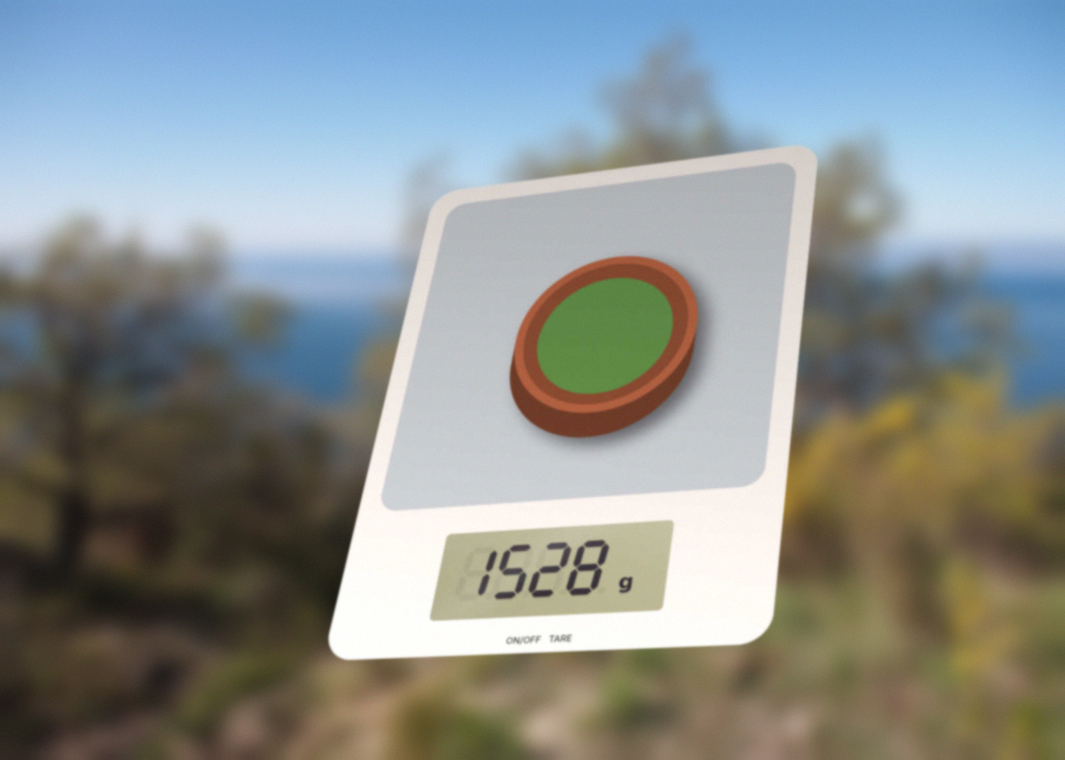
1528 (g)
